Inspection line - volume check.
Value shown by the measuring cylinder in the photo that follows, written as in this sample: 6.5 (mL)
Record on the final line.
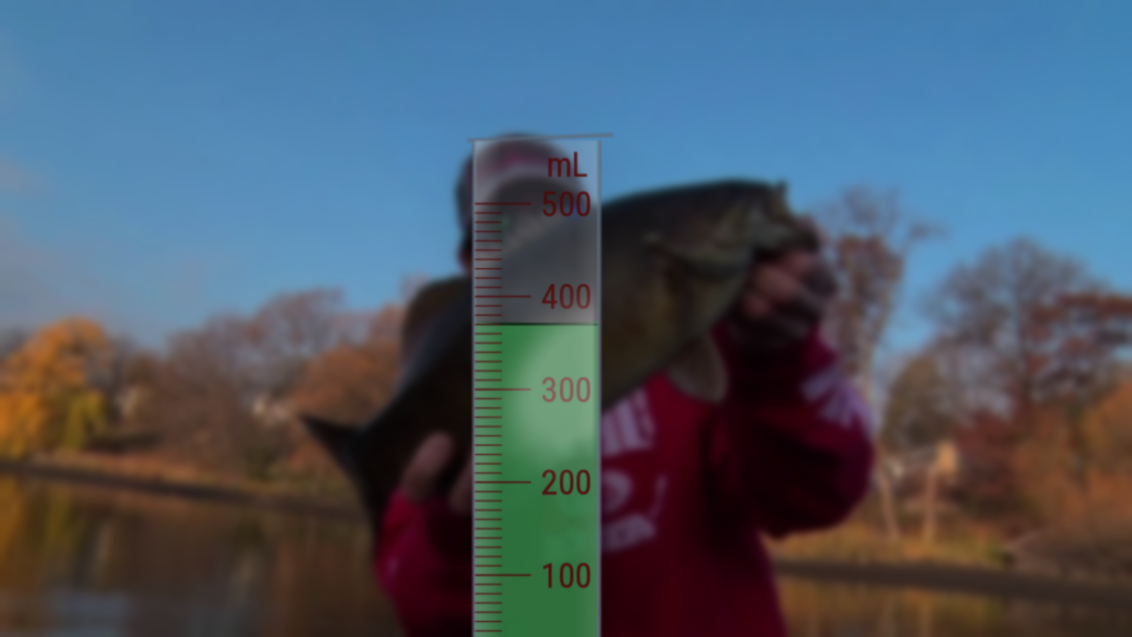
370 (mL)
